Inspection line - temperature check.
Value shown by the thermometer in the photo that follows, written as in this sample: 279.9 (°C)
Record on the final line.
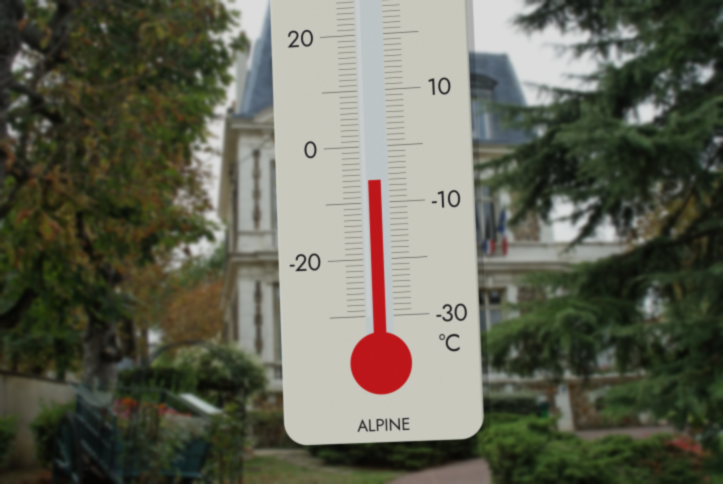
-6 (°C)
